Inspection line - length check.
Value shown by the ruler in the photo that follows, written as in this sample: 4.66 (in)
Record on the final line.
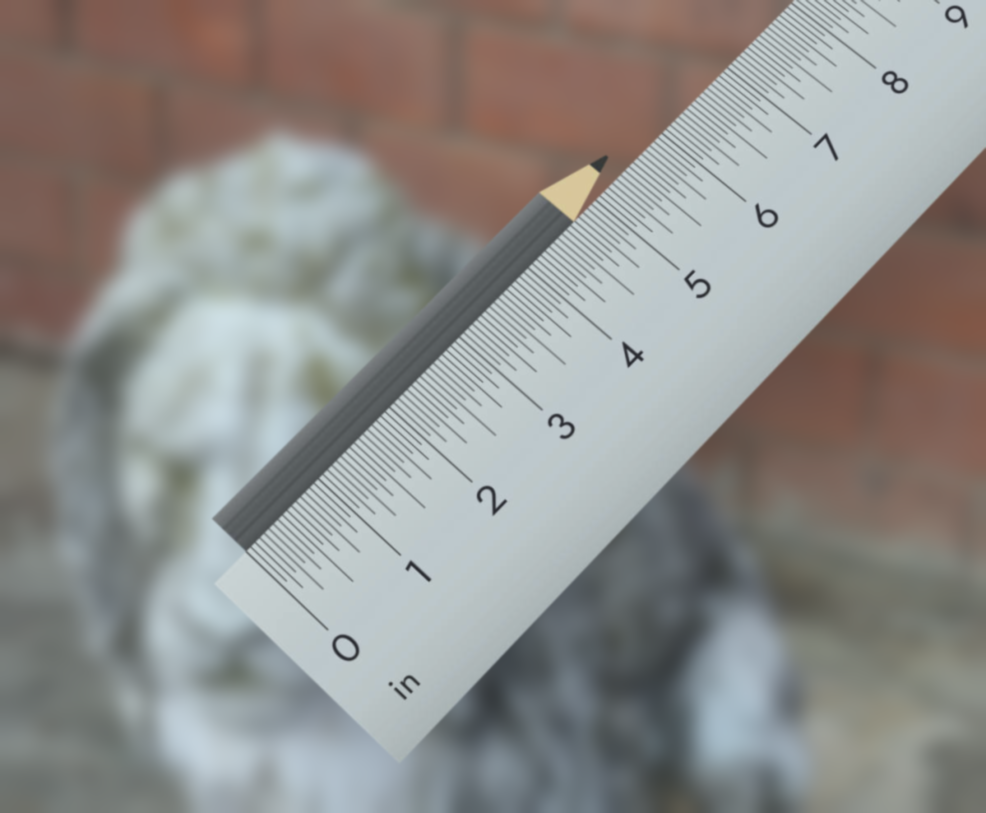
5.4375 (in)
